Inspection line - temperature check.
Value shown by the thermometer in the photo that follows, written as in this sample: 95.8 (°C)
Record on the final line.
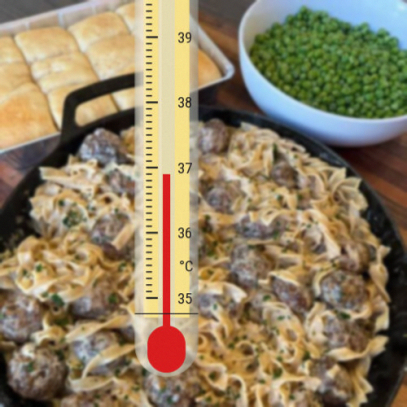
36.9 (°C)
